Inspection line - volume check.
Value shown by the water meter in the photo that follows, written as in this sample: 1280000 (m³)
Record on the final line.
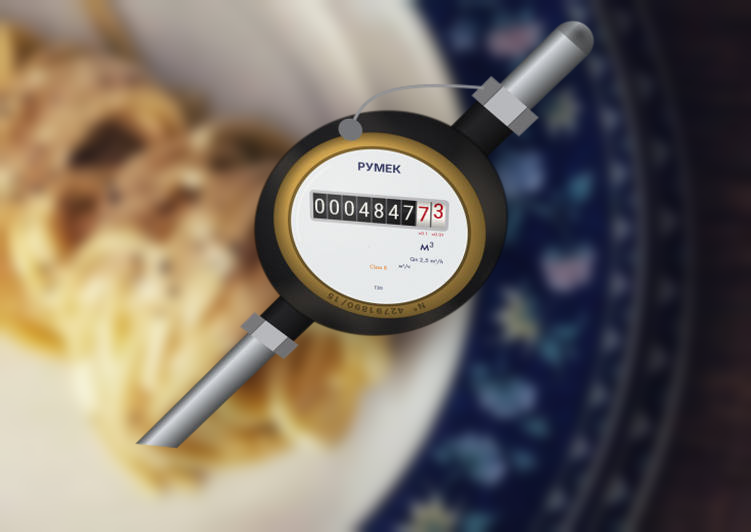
4847.73 (m³)
